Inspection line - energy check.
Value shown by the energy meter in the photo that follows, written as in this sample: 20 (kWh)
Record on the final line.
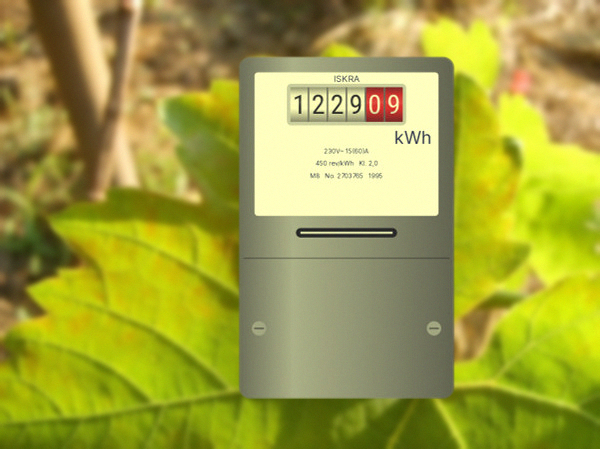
1229.09 (kWh)
